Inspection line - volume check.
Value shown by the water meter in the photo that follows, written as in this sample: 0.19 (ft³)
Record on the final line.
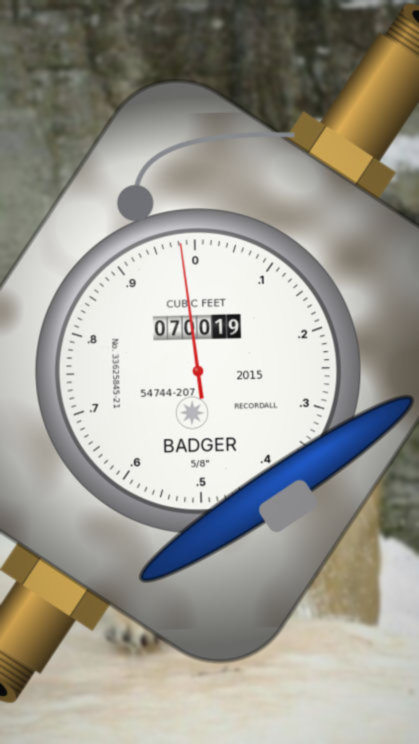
70018.98 (ft³)
